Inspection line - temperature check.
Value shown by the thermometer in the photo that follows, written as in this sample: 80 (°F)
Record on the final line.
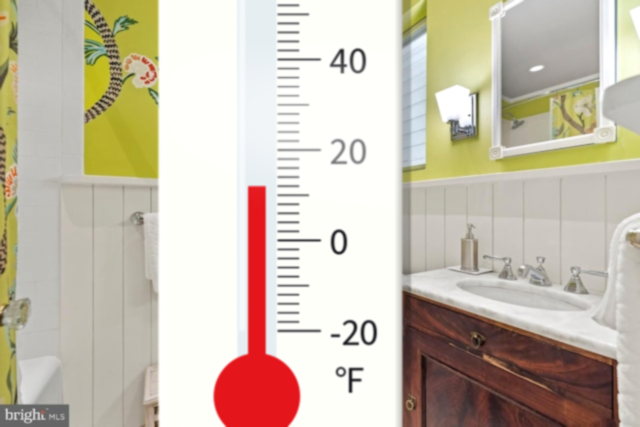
12 (°F)
